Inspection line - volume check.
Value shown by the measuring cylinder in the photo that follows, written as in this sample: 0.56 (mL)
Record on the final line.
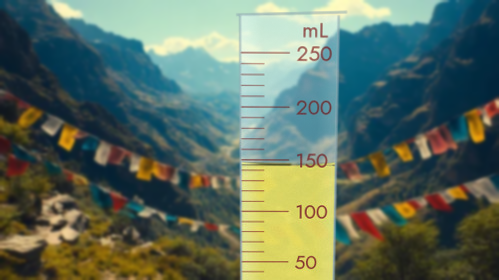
145 (mL)
